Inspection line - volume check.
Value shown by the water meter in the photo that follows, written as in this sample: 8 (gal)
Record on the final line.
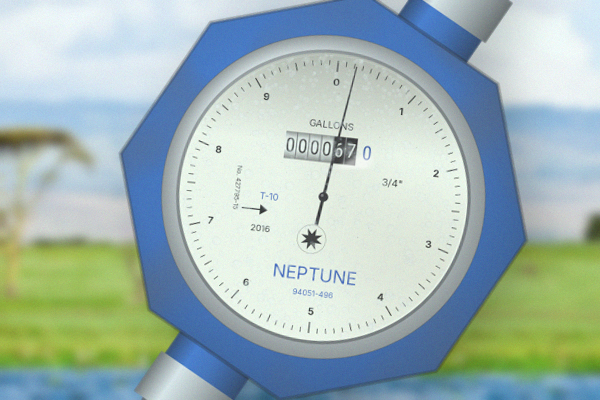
670.2 (gal)
